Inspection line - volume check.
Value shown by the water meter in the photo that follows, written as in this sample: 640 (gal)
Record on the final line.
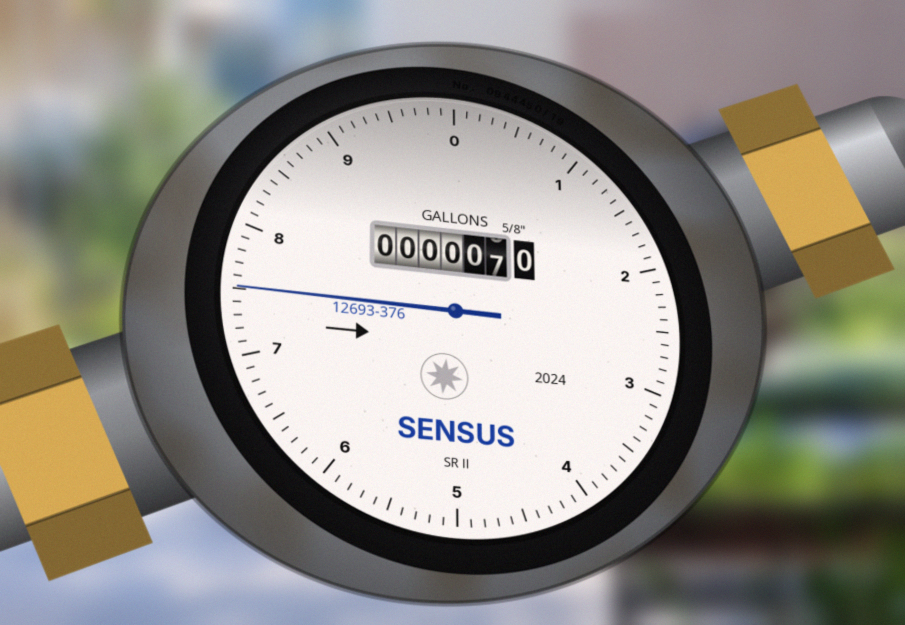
67.5 (gal)
